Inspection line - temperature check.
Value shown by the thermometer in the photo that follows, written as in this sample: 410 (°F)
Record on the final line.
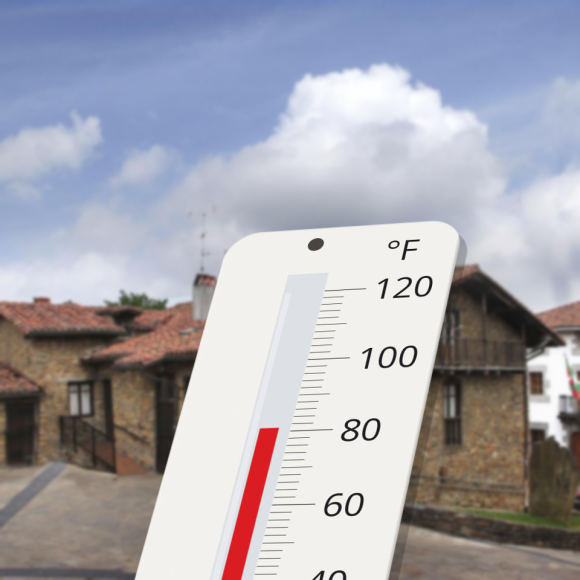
81 (°F)
